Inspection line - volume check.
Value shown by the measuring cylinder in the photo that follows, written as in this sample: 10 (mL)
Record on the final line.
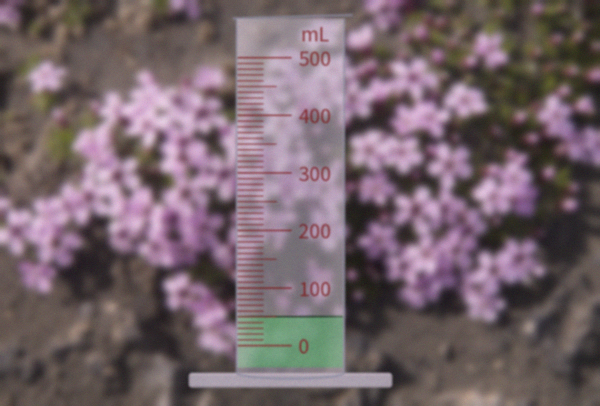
50 (mL)
